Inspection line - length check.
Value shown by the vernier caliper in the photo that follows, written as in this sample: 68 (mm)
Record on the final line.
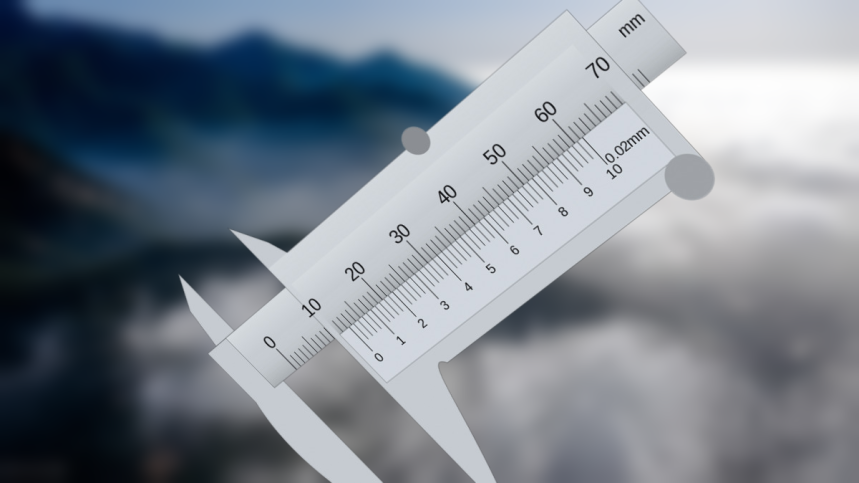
12.4 (mm)
